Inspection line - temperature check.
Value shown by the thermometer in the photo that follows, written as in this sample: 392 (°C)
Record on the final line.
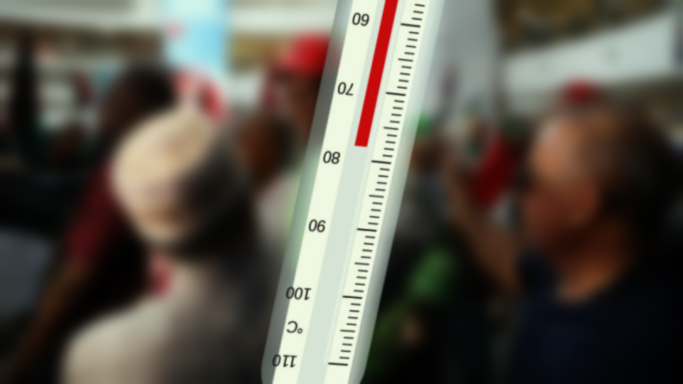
78 (°C)
